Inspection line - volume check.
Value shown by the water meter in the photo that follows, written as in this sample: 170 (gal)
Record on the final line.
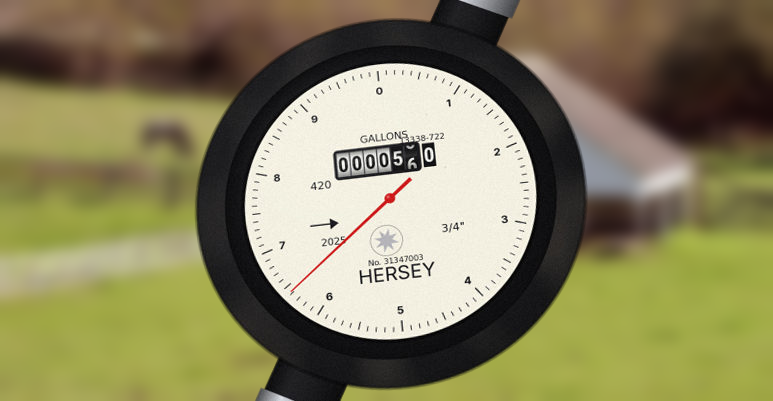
556.4 (gal)
